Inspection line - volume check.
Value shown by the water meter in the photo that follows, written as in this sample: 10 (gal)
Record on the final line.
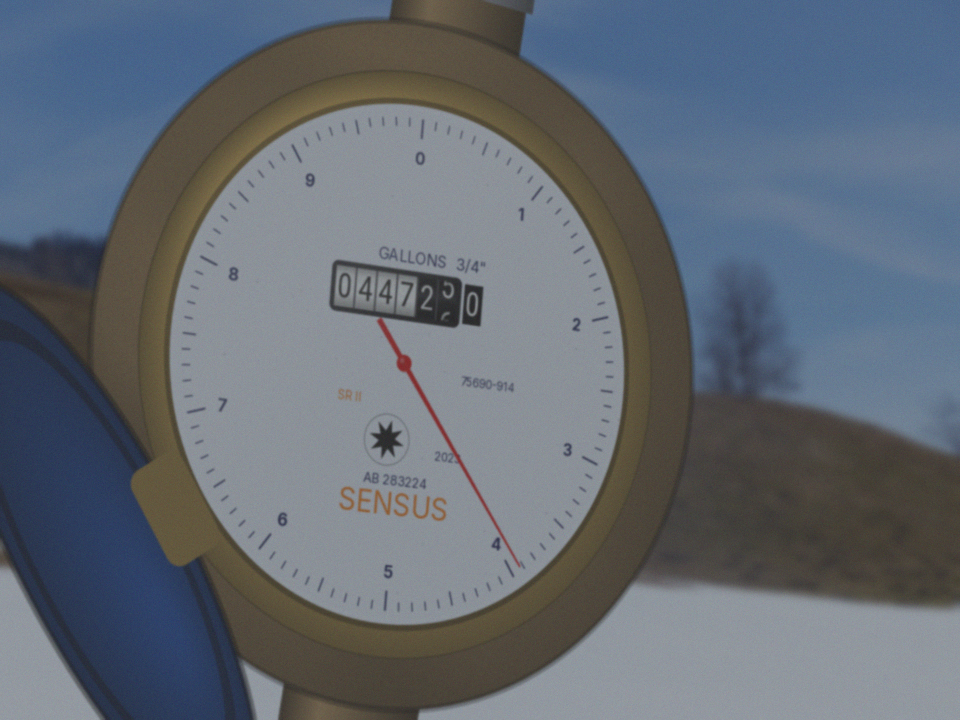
447253.9 (gal)
